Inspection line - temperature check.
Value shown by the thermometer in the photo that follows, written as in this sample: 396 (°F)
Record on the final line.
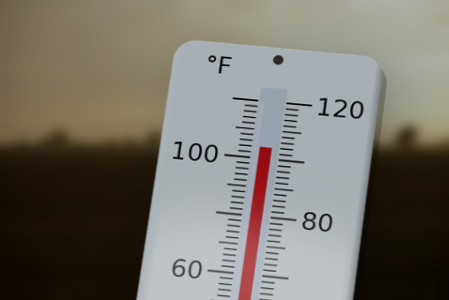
104 (°F)
